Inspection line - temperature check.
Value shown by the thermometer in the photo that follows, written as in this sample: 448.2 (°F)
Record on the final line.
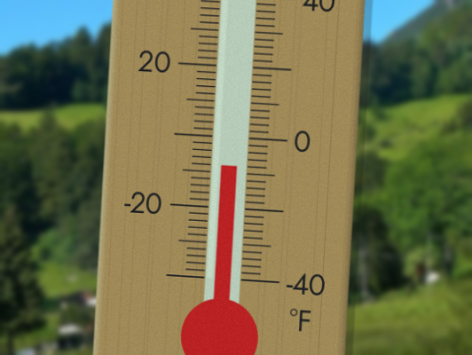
-8 (°F)
